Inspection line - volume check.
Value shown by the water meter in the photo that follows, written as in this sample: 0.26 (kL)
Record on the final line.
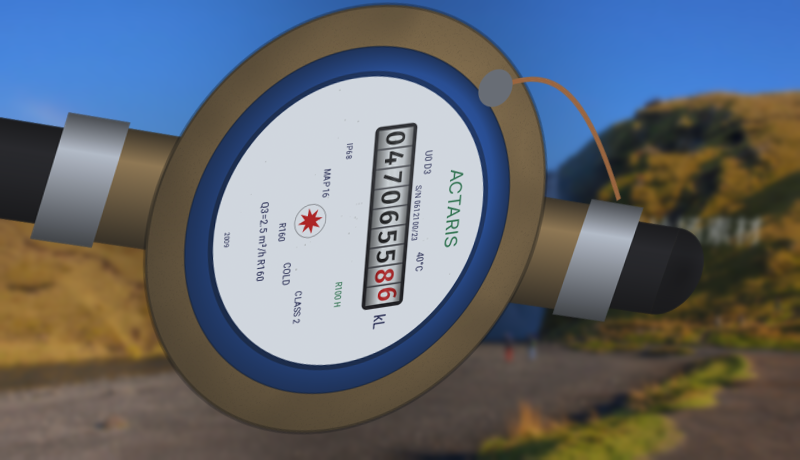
470655.86 (kL)
